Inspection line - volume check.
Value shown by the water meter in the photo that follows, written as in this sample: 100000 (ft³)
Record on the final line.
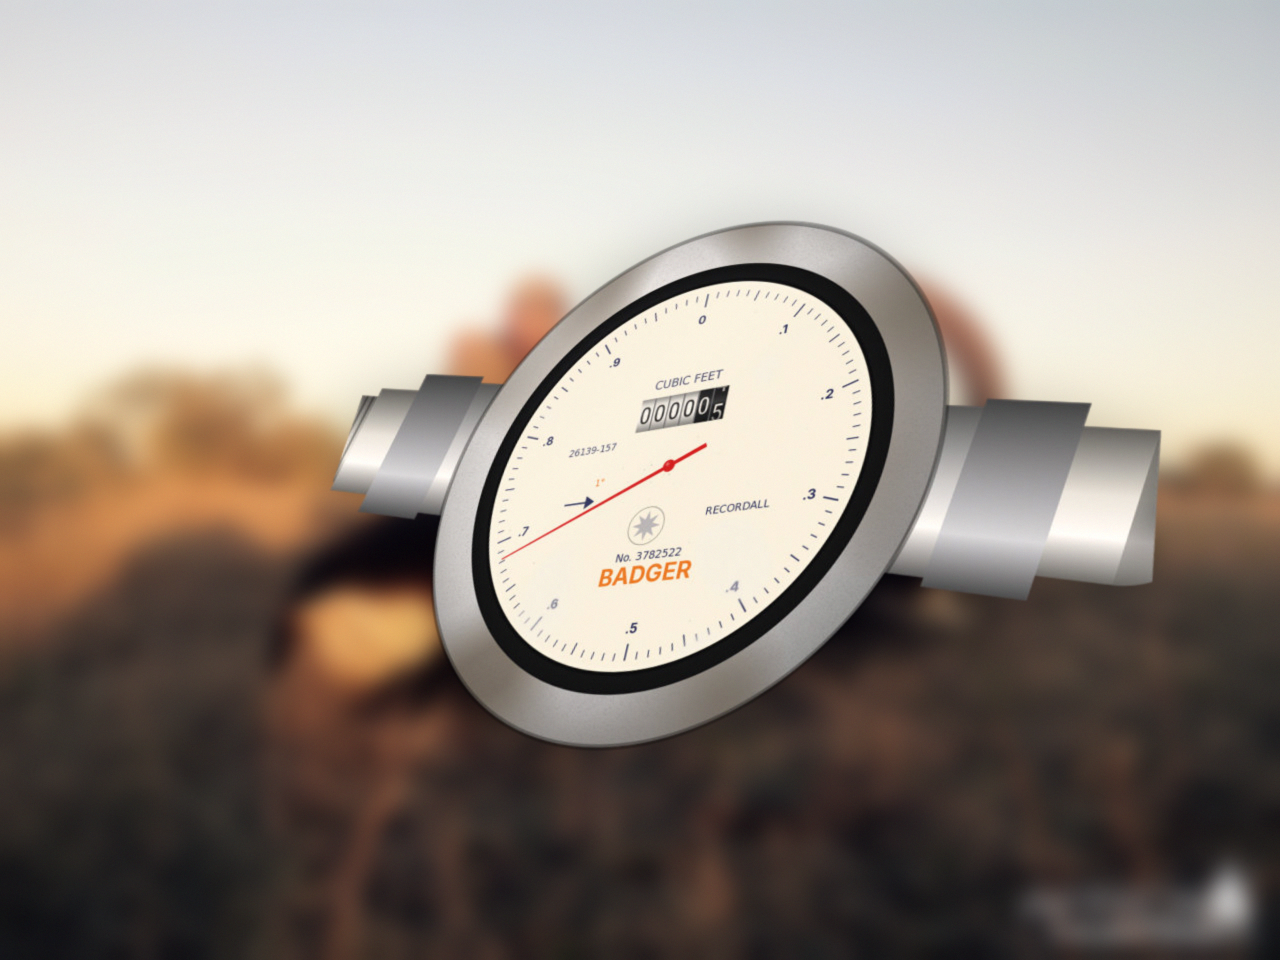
4.68 (ft³)
